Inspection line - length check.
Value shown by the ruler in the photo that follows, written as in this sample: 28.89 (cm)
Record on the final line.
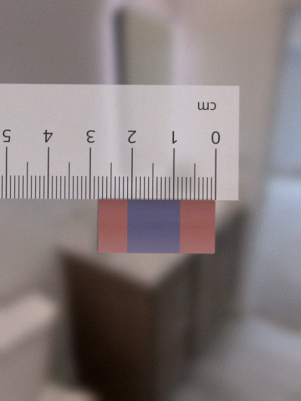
2.8 (cm)
